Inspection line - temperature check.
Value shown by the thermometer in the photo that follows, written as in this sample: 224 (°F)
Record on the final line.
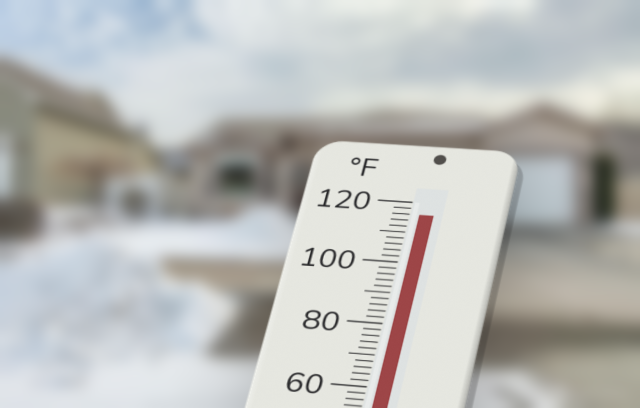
116 (°F)
